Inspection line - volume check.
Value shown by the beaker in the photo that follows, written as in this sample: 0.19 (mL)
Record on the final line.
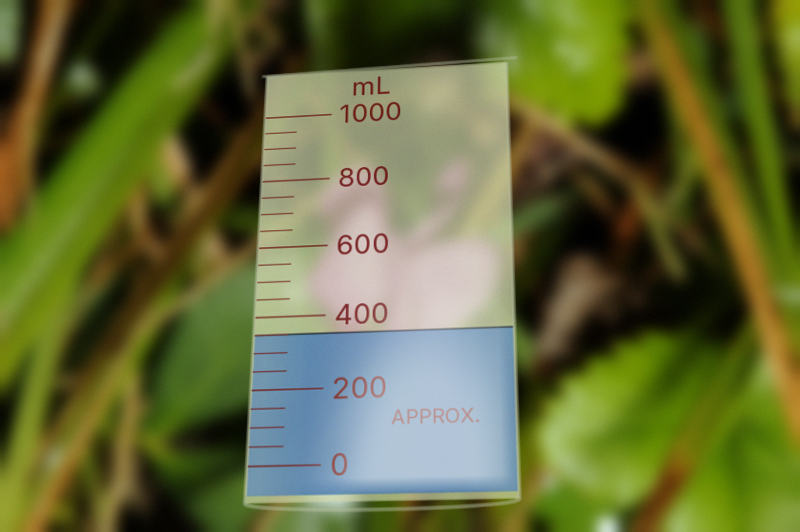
350 (mL)
